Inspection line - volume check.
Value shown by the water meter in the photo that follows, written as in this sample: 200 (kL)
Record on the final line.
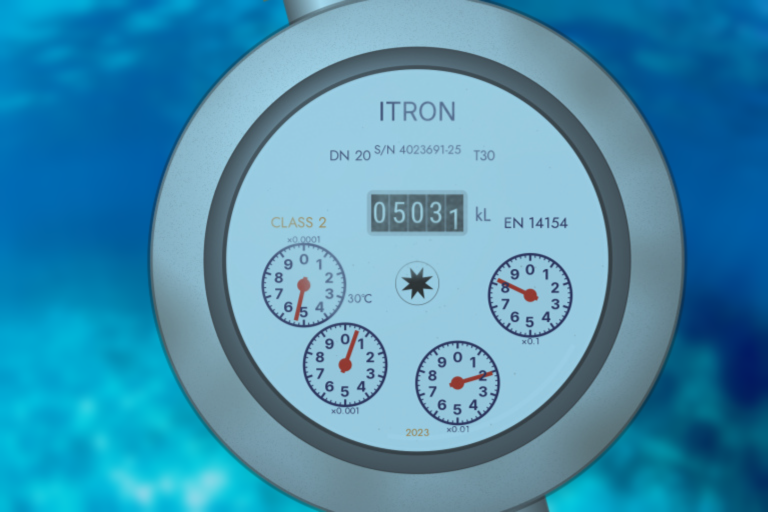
5030.8205 (kL)
